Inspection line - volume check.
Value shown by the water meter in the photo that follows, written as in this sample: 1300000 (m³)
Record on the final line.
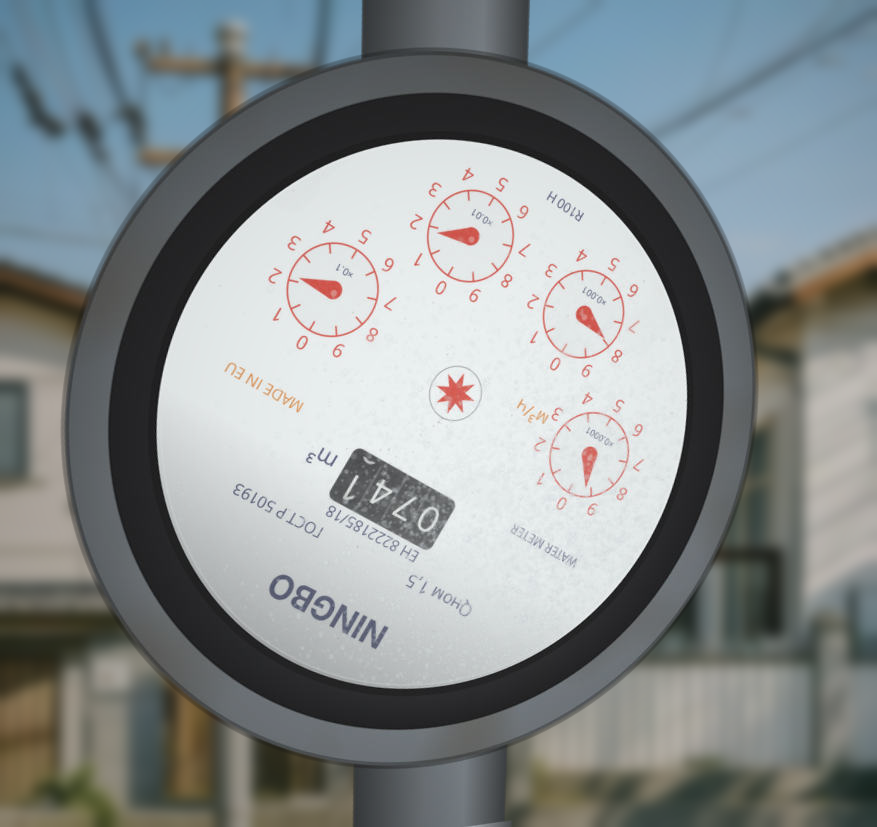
741.2179 (m³)
